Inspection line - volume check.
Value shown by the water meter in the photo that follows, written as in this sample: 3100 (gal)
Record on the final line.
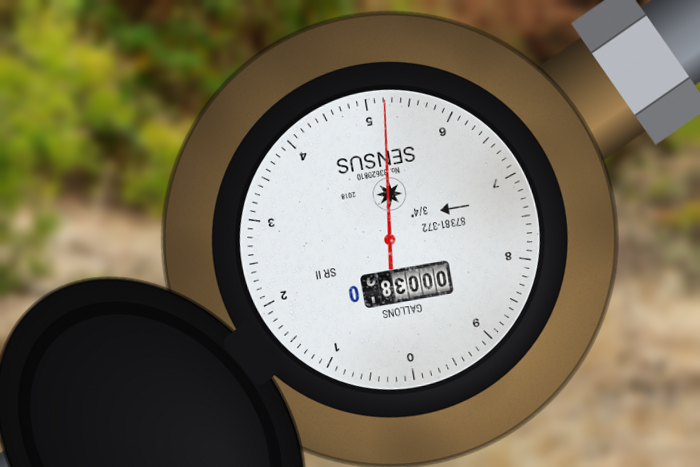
3815.2 (gal)
